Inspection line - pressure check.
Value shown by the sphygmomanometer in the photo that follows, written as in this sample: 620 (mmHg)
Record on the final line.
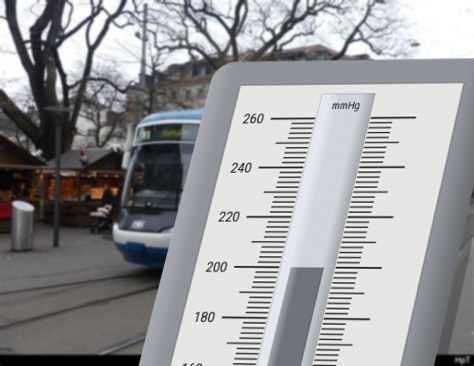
200 (mmHg)
